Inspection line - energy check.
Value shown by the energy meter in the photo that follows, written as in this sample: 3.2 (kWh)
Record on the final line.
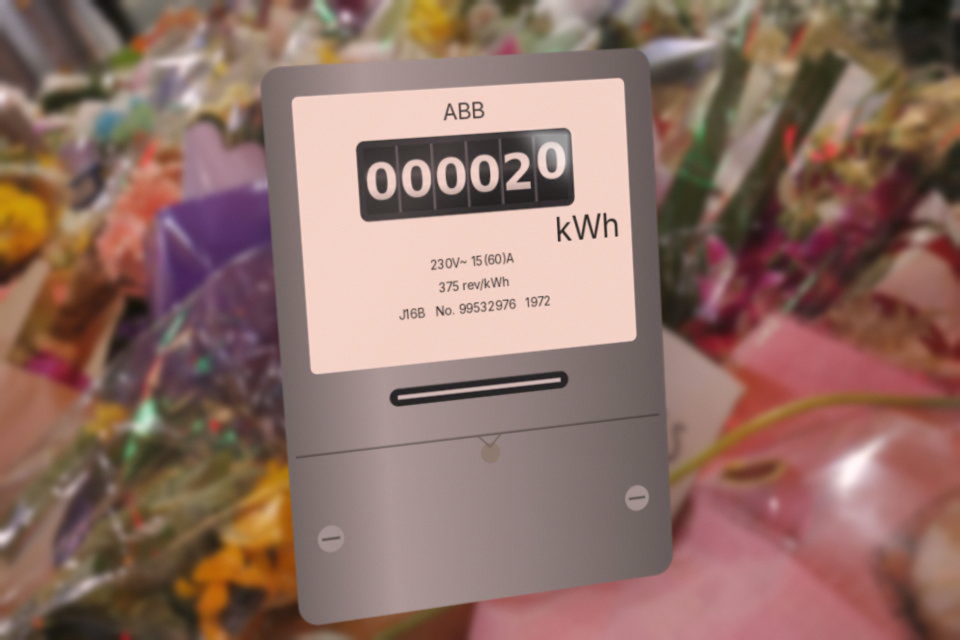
20 (kWh)
